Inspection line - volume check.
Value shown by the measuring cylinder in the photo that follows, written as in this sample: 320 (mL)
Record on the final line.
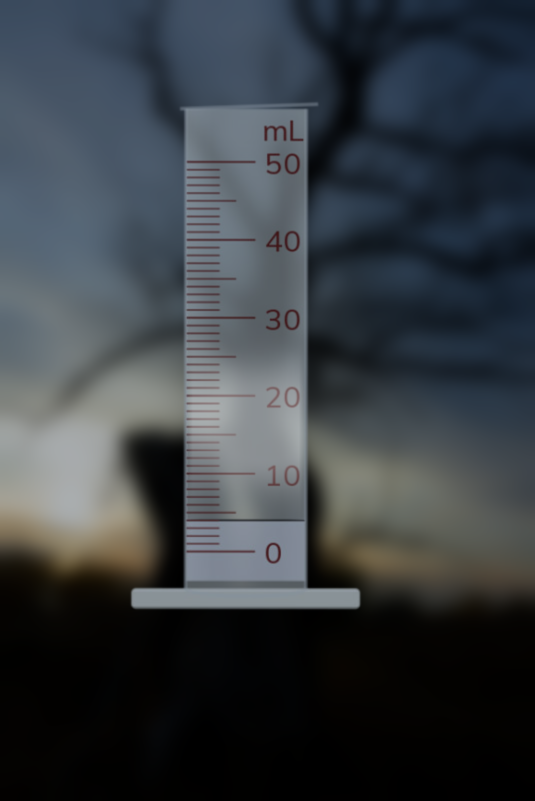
4 (mL)
